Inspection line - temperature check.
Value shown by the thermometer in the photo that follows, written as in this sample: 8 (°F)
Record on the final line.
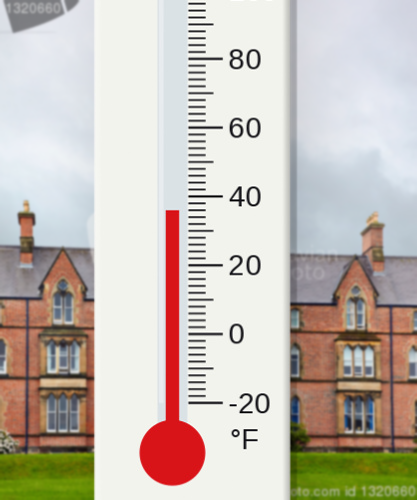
36 (°F)
